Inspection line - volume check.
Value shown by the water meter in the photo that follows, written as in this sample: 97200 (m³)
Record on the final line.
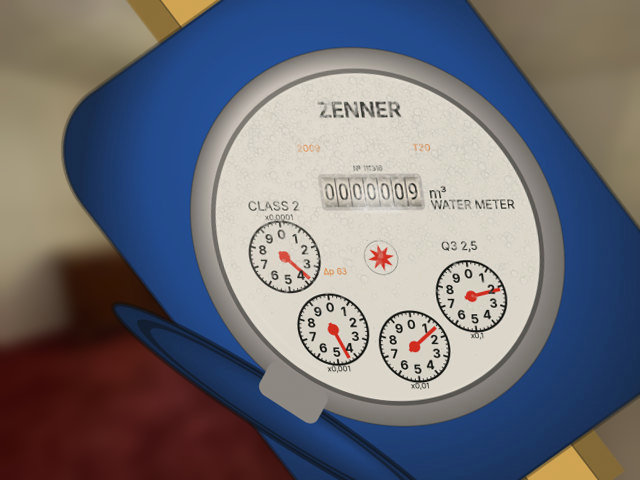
9.2143 (m³)
